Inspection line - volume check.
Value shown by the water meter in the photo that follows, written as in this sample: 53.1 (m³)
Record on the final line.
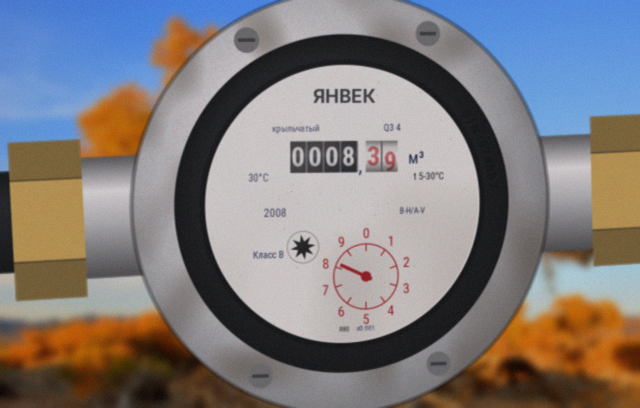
8.388 (m³)
